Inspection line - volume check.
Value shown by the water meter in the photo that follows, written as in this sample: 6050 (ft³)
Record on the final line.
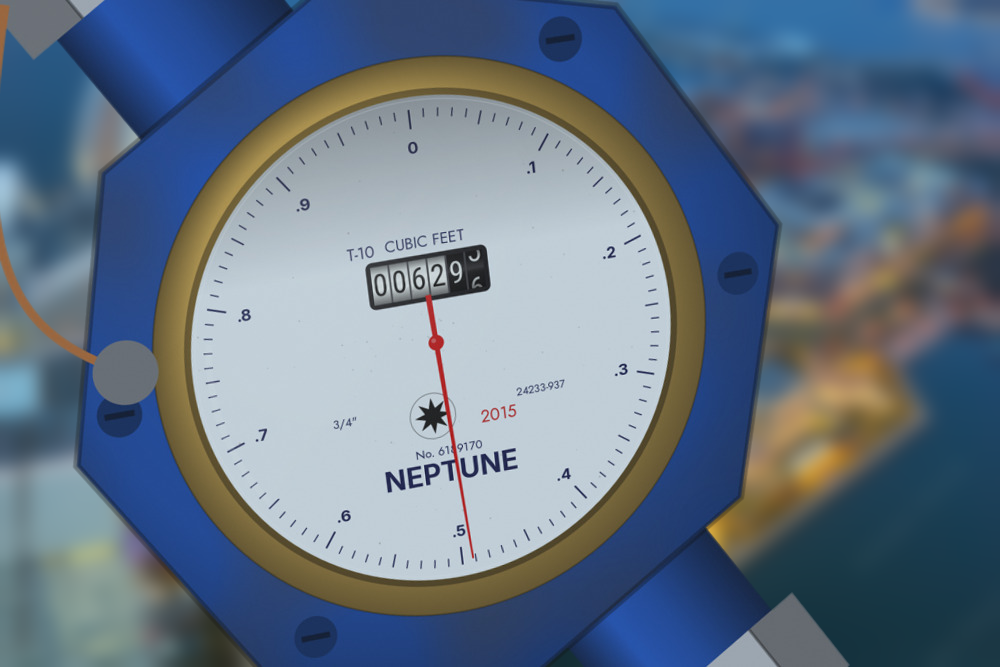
6295.49 (ft³)
